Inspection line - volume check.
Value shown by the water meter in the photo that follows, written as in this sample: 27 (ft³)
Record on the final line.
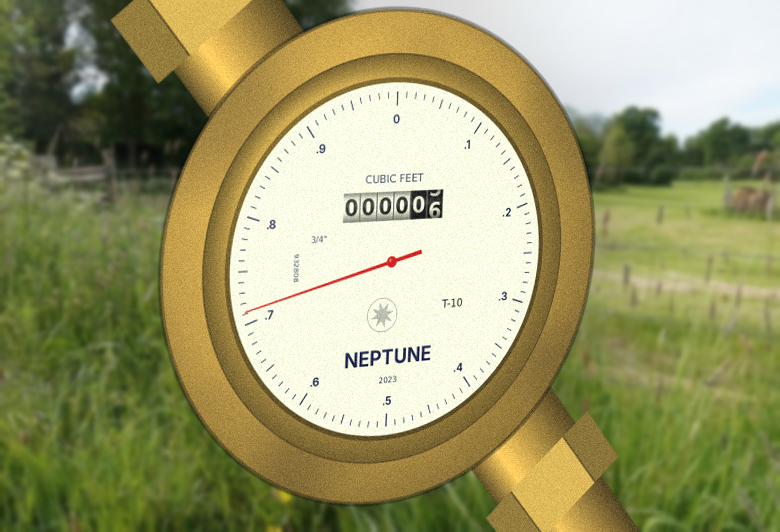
5.71 (ft³)
